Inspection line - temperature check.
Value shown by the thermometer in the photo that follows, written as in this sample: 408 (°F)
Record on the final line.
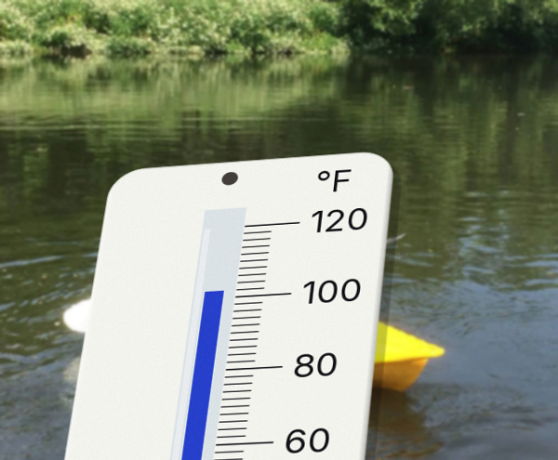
102 (°F)
